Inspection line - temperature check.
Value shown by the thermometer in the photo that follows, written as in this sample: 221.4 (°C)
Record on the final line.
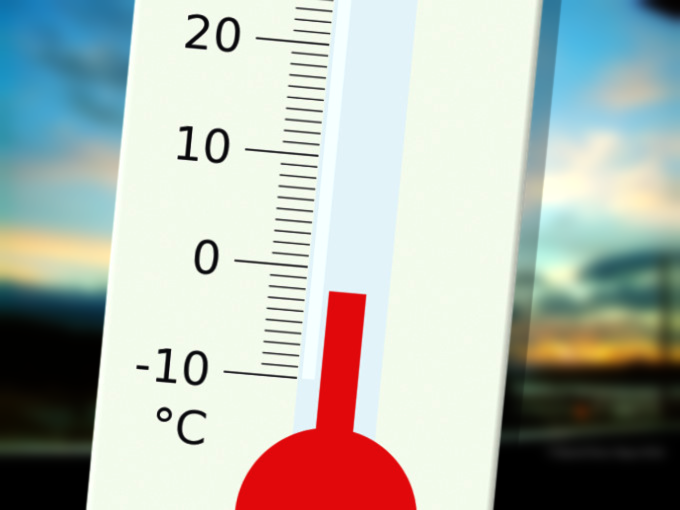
-2 (°C)
